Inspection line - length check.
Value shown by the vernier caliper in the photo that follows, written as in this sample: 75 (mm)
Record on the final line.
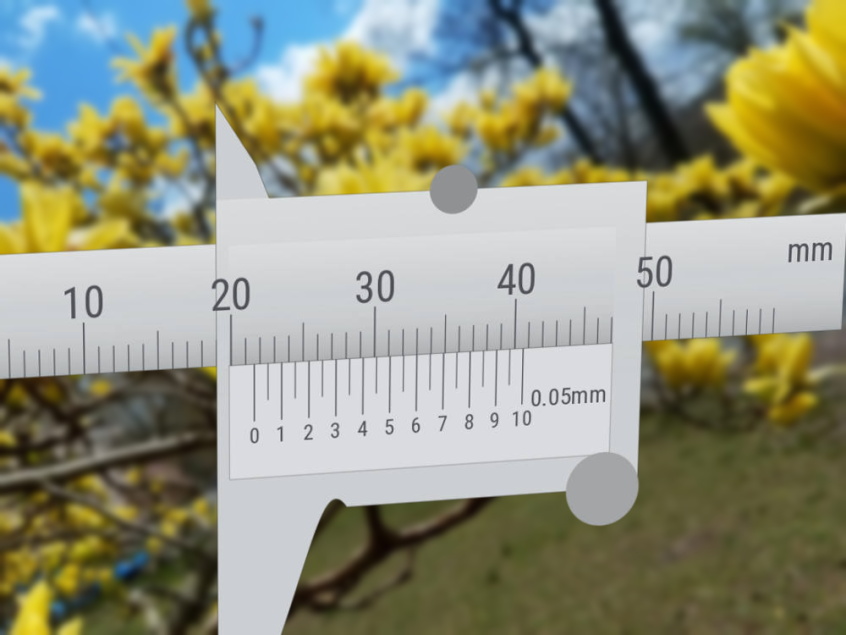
21.6 (mm)
